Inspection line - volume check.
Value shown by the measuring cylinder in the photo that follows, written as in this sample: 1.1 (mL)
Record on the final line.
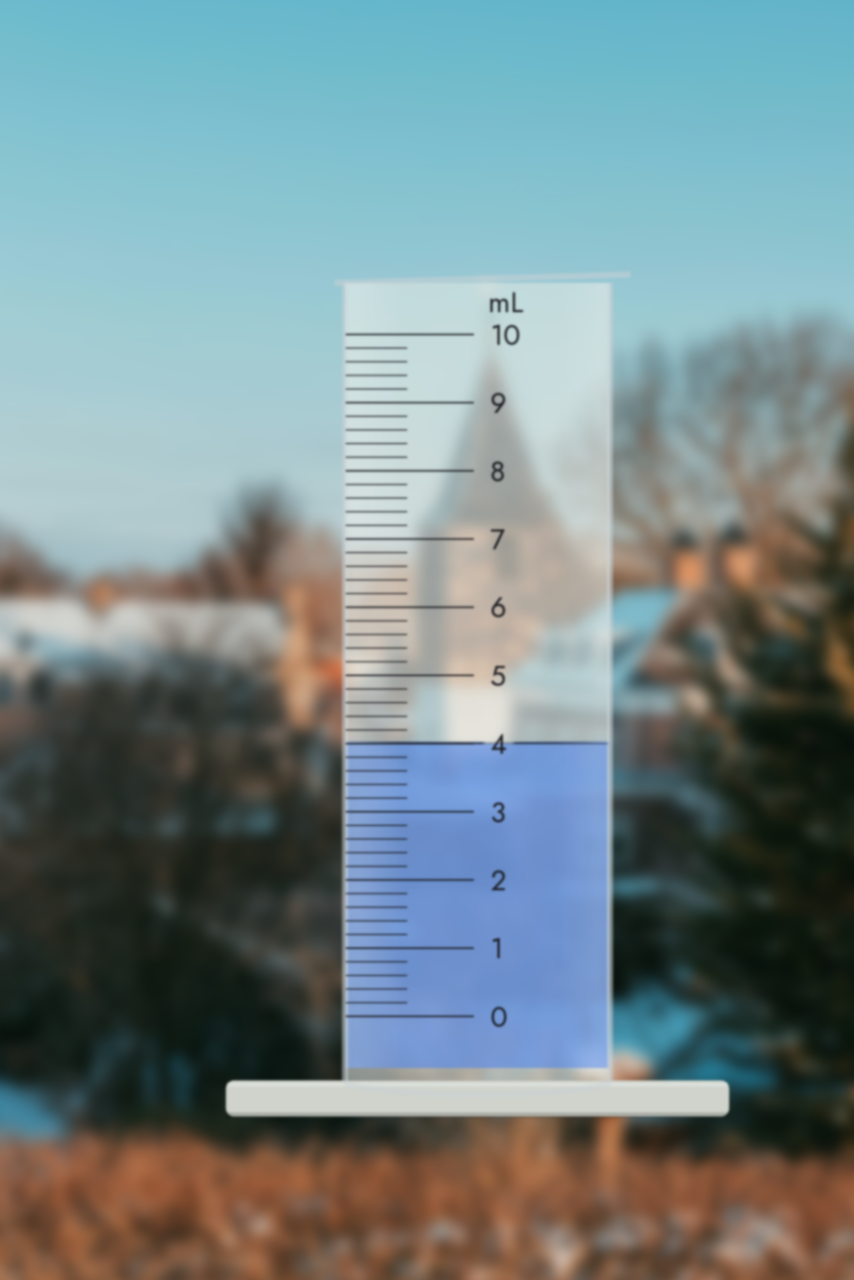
4 (mL)
